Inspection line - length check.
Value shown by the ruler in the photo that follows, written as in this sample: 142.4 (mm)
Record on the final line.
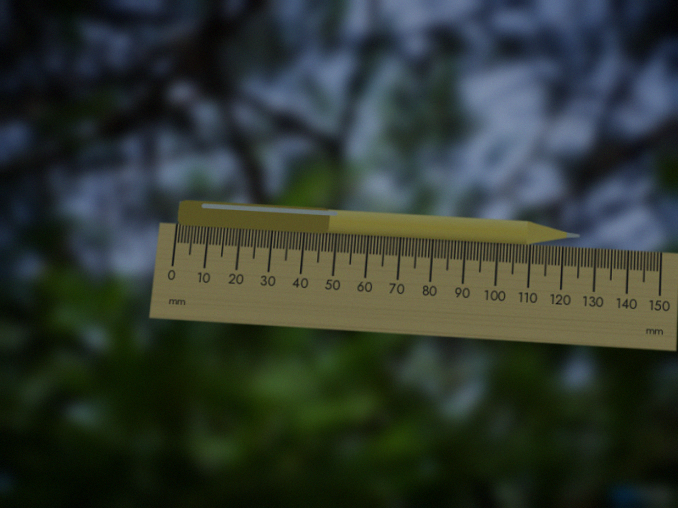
125 (mm)
